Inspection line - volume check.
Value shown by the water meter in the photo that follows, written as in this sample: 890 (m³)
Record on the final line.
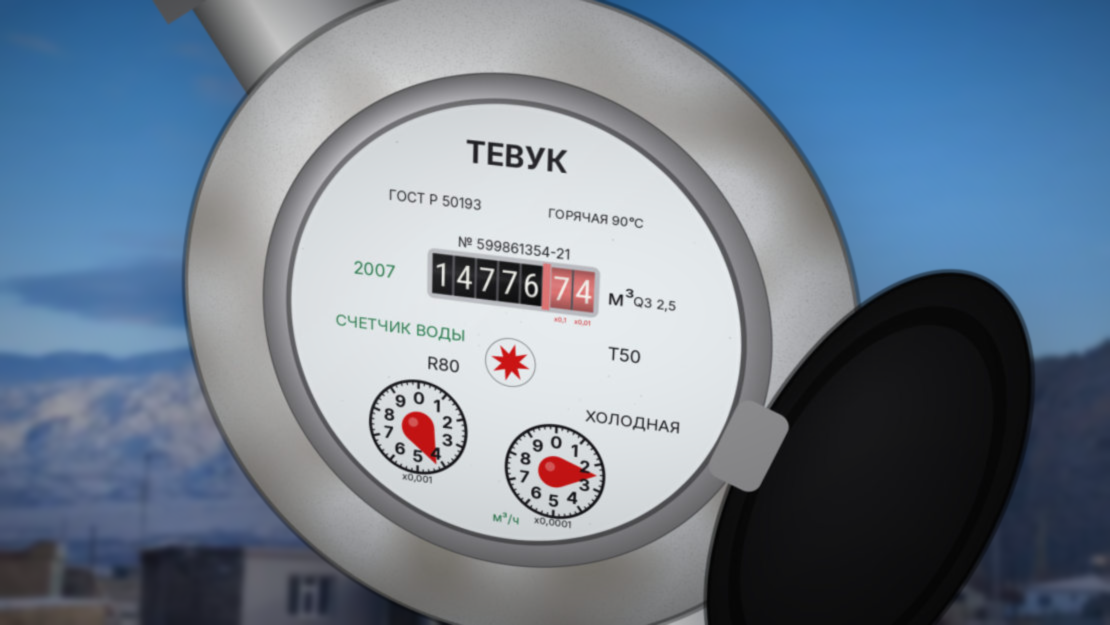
14776.7442 (m³)
